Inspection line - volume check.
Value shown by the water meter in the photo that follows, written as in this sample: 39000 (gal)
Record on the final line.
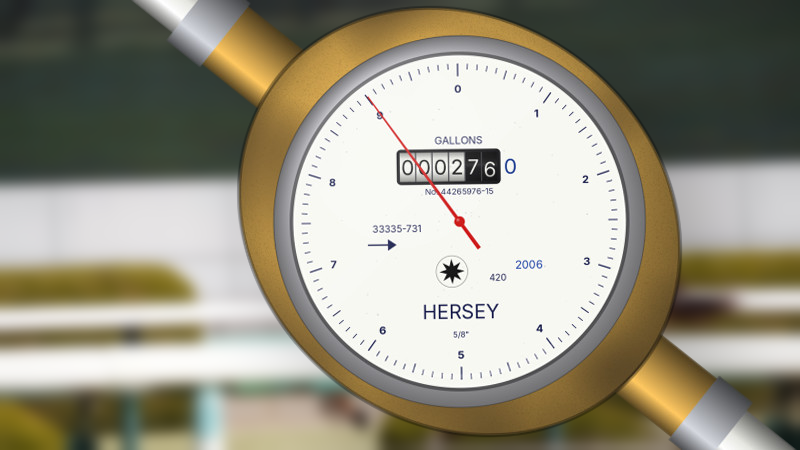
2759.0 (gal)
